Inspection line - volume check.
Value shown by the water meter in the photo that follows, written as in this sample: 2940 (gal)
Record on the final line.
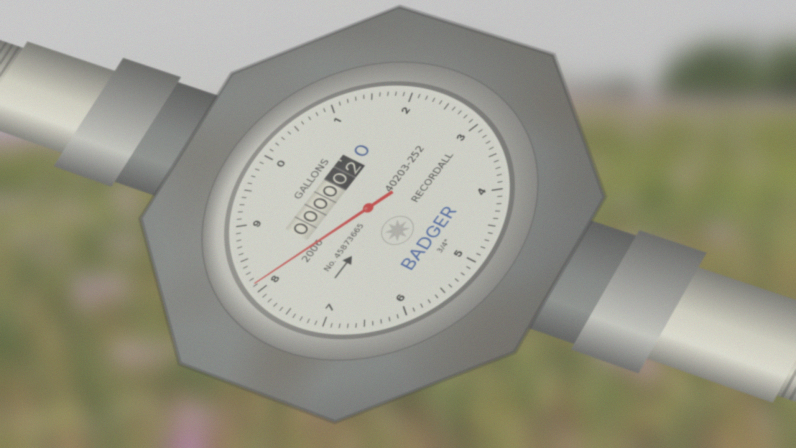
18.1 (gal)
